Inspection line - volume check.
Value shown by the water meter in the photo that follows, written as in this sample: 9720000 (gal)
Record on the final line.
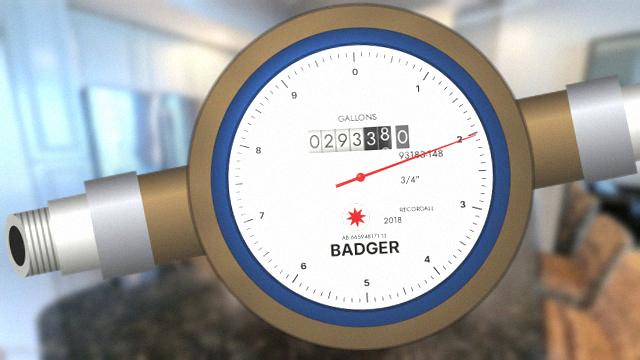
293382.0 (gal)
